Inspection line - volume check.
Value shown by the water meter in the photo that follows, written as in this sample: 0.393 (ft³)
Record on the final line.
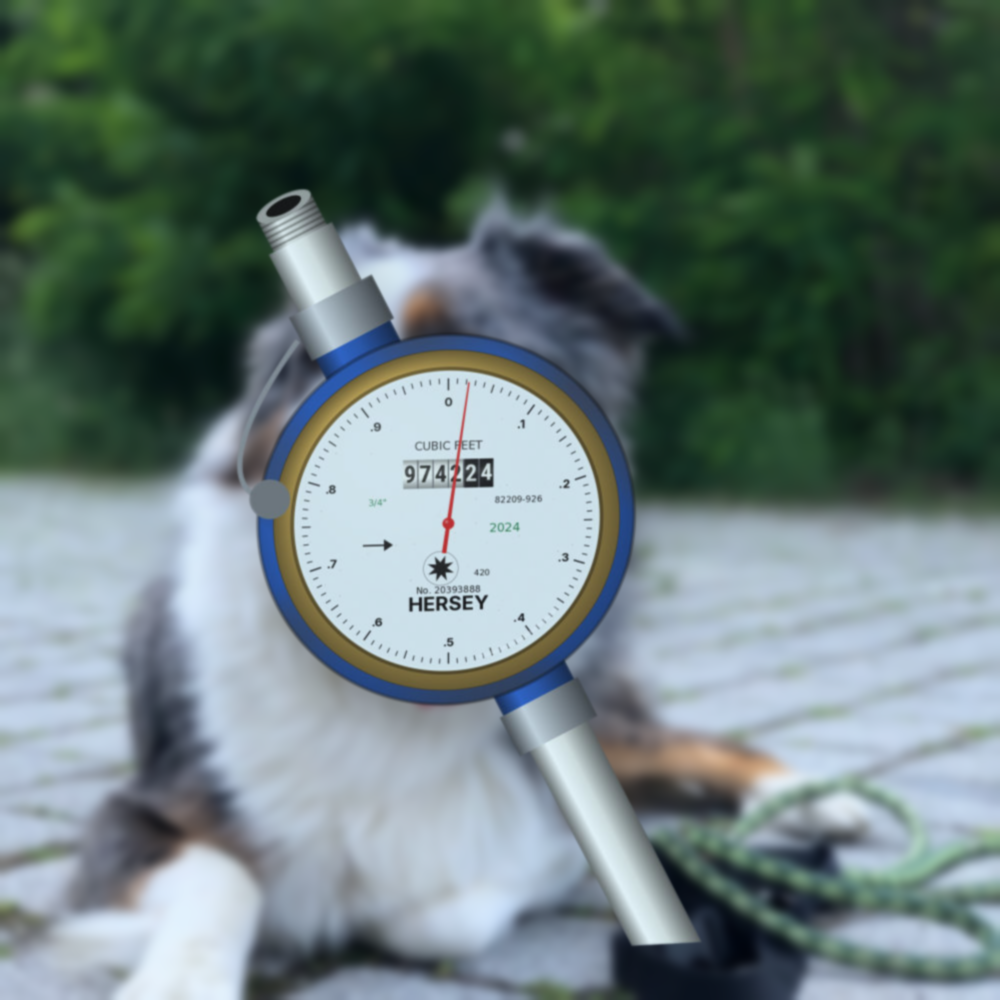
974224.02 (ft³)
